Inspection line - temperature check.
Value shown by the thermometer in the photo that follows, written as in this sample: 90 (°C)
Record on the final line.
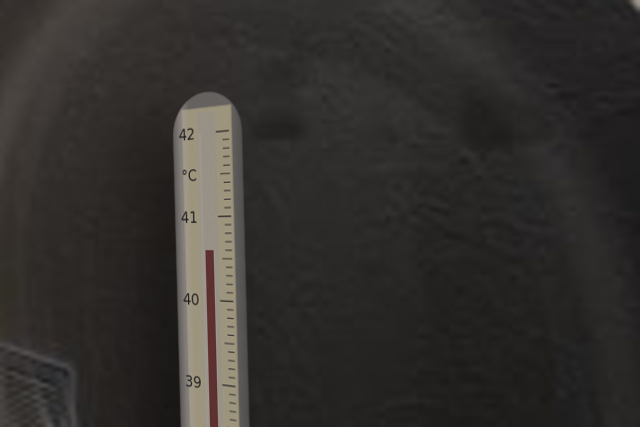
40.6 (°C)
